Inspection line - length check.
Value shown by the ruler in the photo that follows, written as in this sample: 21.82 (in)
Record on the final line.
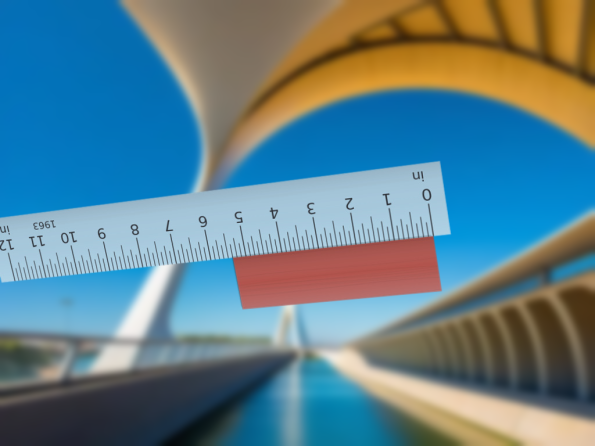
5.375 (in)
